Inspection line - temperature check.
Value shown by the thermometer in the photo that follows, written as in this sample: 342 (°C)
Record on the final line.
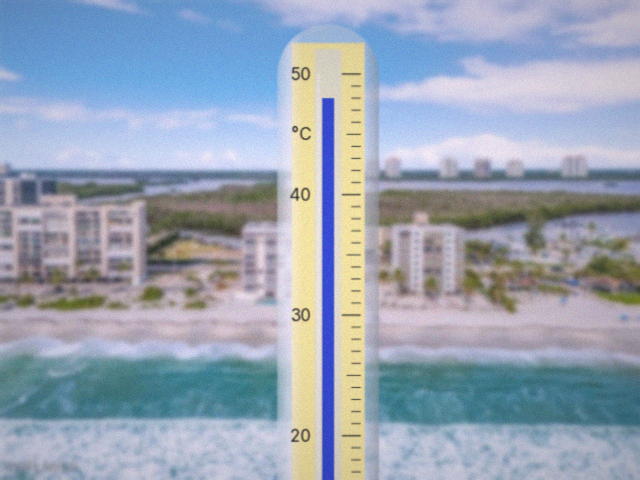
48 (°C)
